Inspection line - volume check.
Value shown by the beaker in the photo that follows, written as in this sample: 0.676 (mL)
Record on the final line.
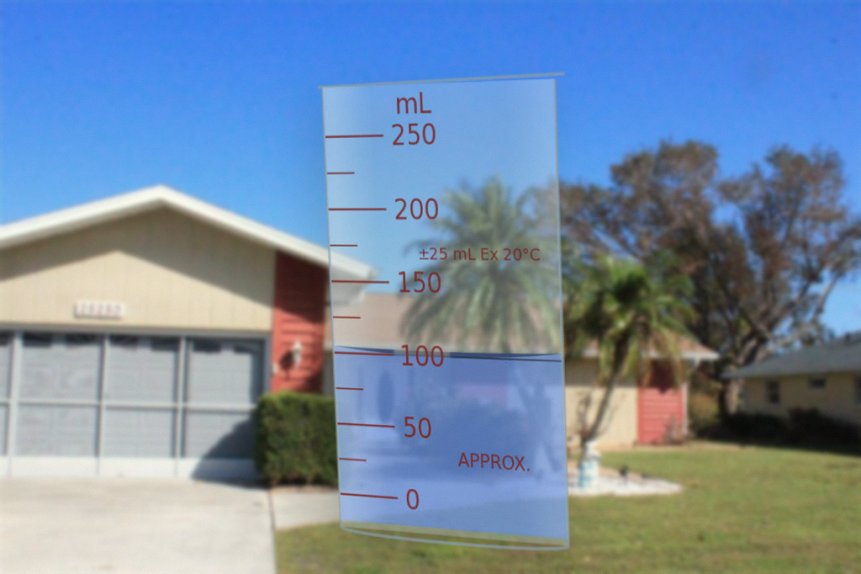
100 (mL)
